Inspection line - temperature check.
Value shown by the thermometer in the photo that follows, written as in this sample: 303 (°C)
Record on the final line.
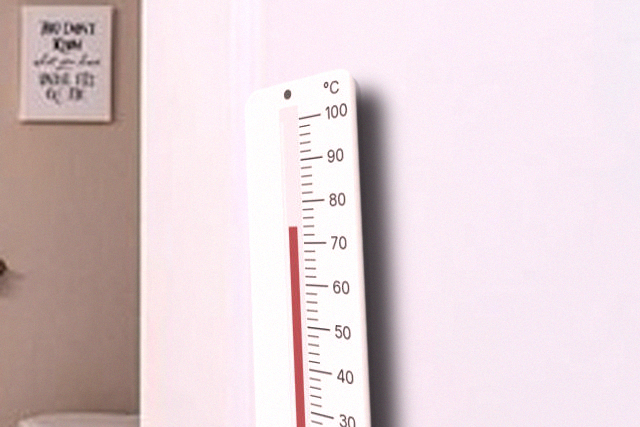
74 (°C)
